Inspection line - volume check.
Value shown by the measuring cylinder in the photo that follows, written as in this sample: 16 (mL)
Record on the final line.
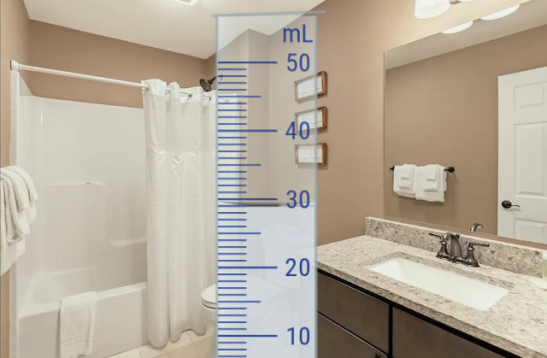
29 (mL)
